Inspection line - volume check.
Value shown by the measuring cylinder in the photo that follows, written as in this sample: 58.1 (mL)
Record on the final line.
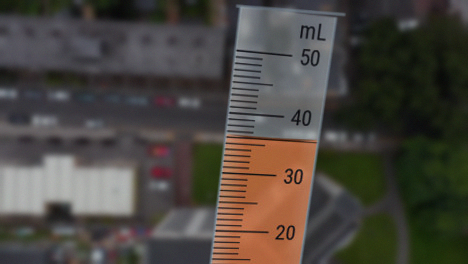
36 (mL)
